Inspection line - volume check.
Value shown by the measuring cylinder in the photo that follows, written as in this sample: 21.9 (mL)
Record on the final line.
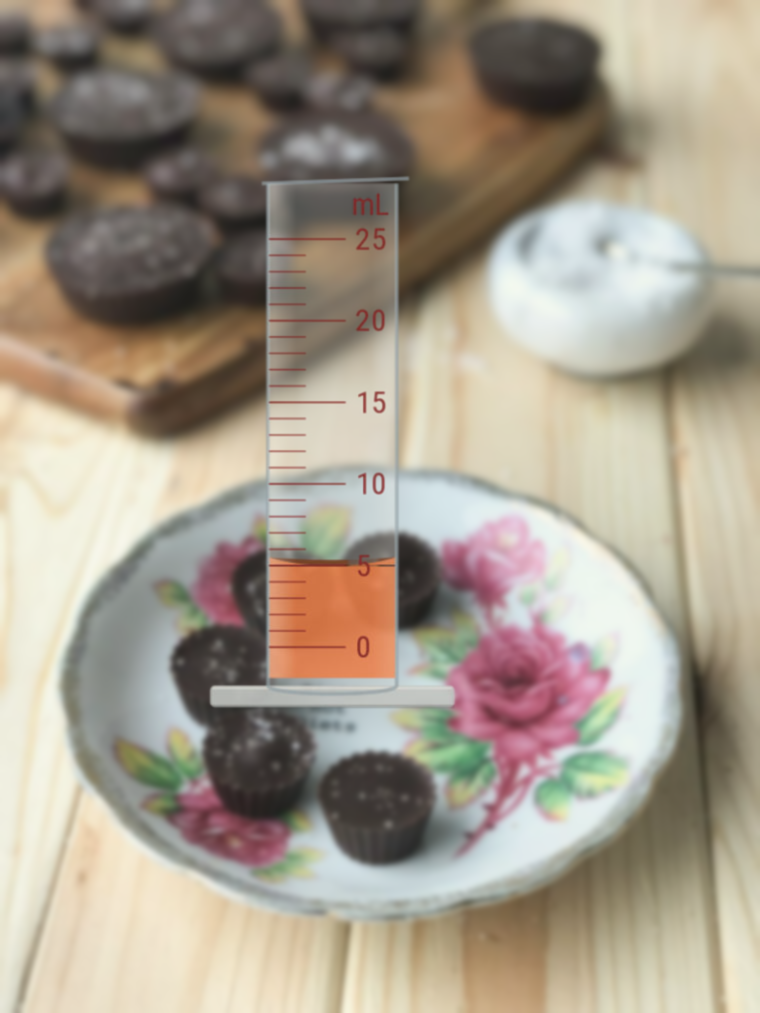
5 (mL)
